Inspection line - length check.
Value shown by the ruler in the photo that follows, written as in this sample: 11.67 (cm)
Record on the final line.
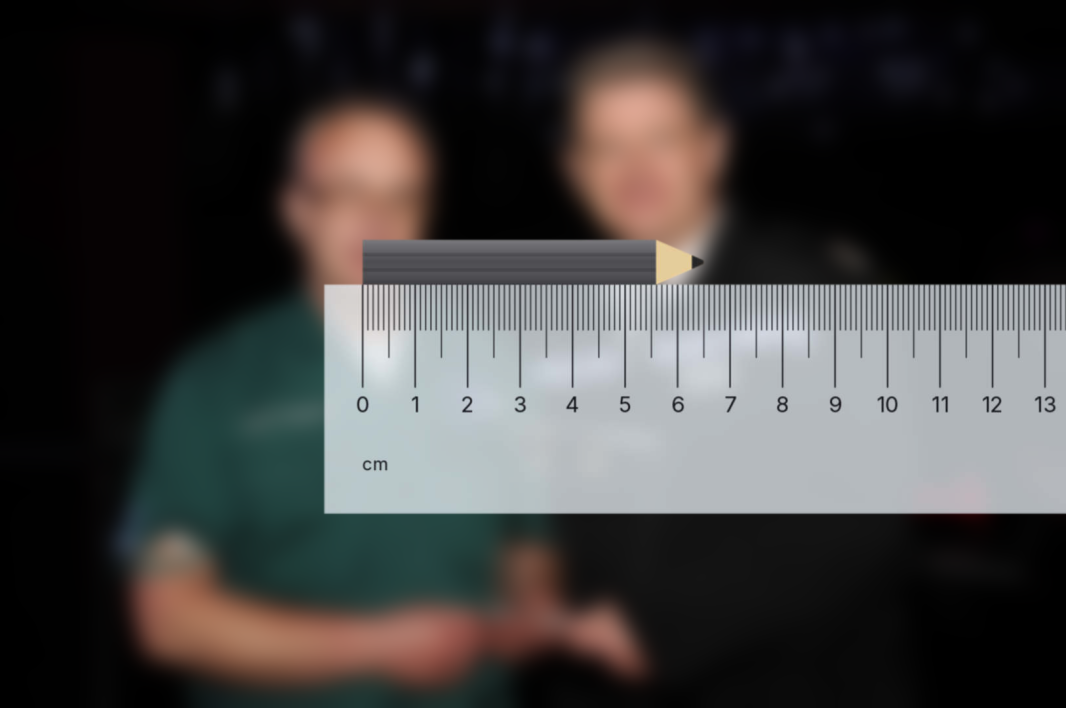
6.5 (cm)
